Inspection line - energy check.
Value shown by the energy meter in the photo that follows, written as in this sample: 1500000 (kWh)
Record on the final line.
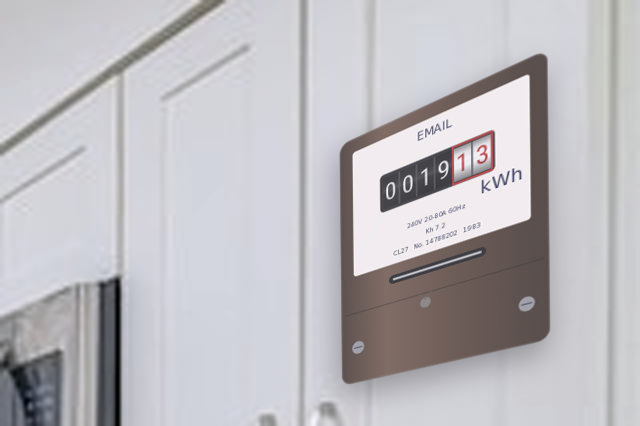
19.13 (kWh)
